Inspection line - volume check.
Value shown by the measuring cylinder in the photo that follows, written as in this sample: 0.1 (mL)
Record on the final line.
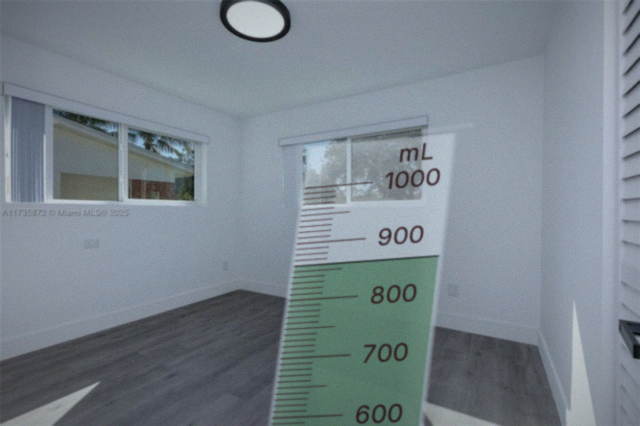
860 (mL)
